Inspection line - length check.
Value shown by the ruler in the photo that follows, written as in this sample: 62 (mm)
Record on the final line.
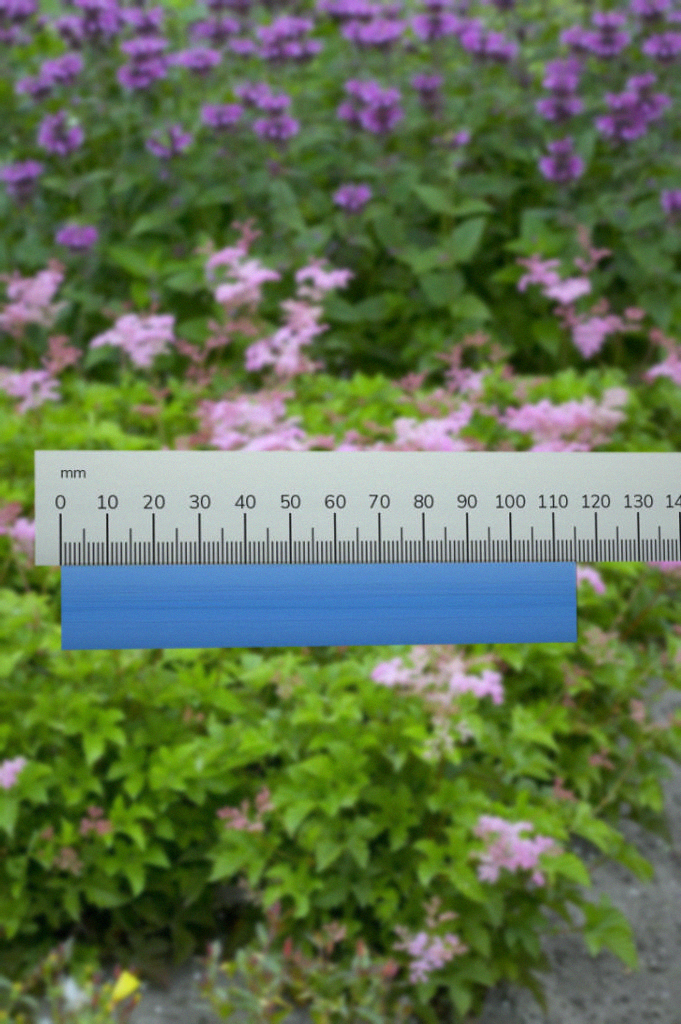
115 (mm)
